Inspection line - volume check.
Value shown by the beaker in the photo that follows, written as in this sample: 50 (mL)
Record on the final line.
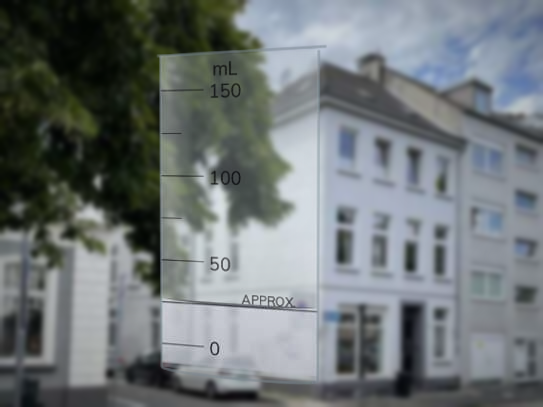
25 (mL)
